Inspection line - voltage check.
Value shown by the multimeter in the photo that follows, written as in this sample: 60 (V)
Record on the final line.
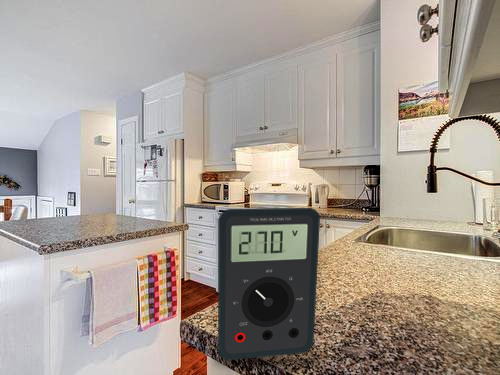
270 (V)
